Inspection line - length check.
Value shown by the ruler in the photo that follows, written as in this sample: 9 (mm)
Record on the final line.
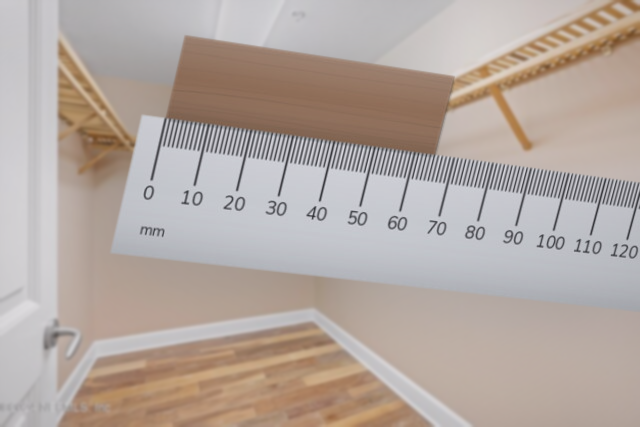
65 (mm)
